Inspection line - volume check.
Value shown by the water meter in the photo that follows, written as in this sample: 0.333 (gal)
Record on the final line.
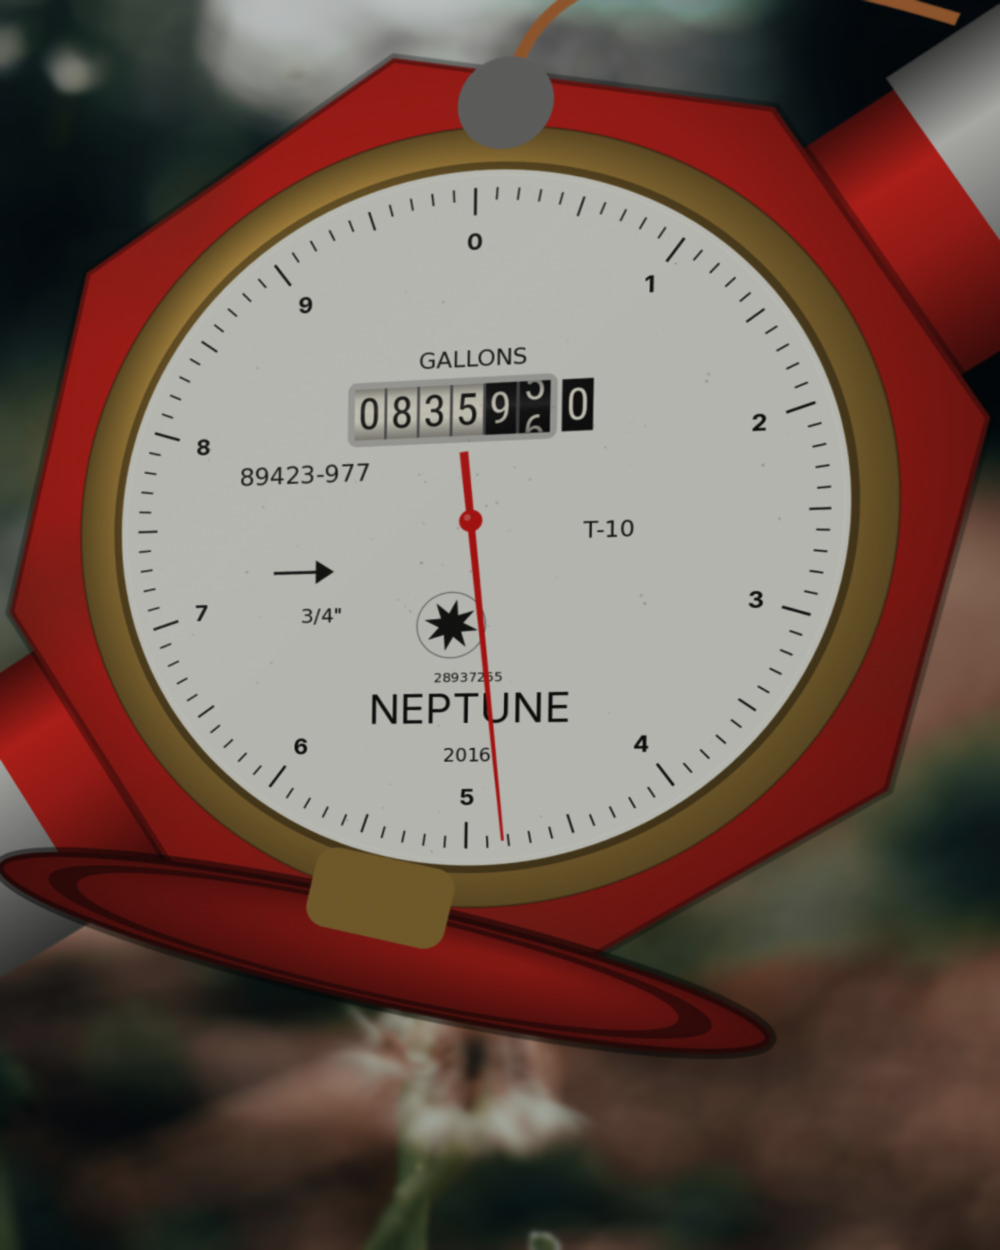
835954.8 (gal)
